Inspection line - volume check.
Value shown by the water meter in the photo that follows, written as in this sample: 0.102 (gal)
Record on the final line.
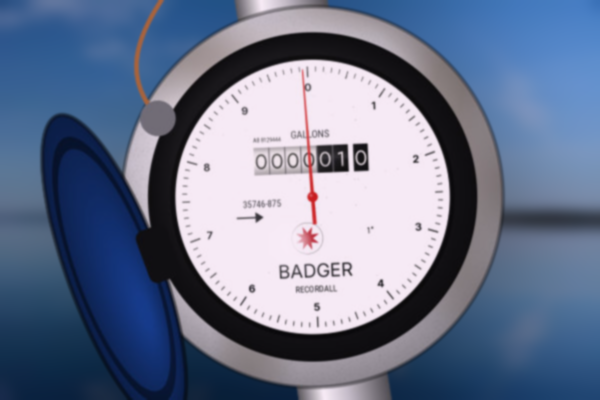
9.9 (gal)
